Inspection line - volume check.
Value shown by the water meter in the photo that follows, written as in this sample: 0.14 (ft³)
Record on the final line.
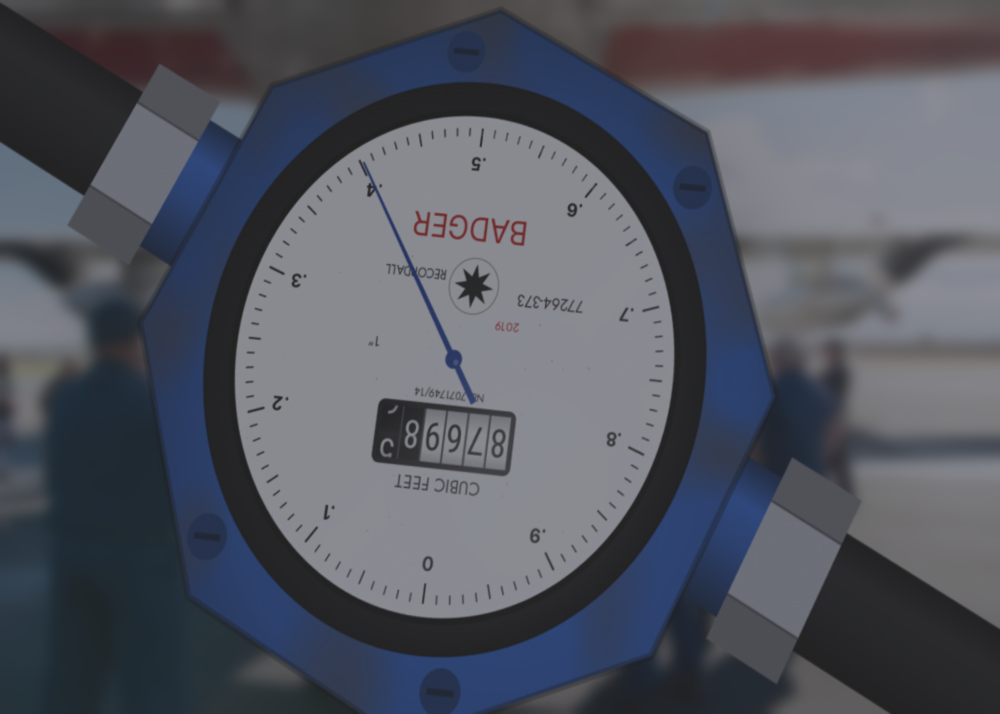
876985.40 (ft³)
